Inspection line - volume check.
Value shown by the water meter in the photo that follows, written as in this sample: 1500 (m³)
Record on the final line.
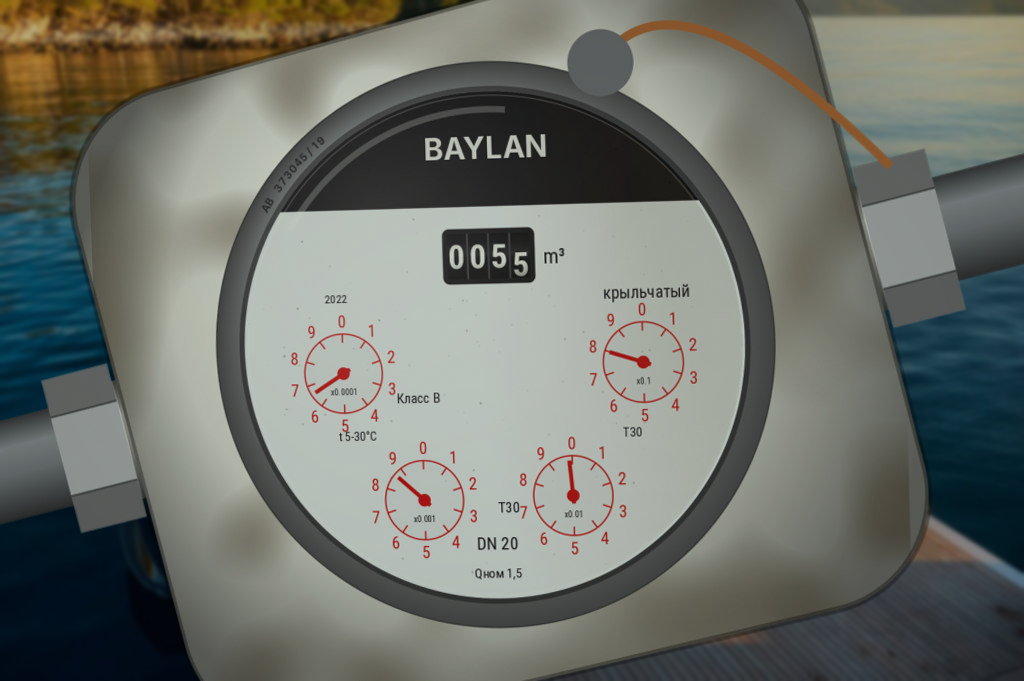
54.7986 (m³)
